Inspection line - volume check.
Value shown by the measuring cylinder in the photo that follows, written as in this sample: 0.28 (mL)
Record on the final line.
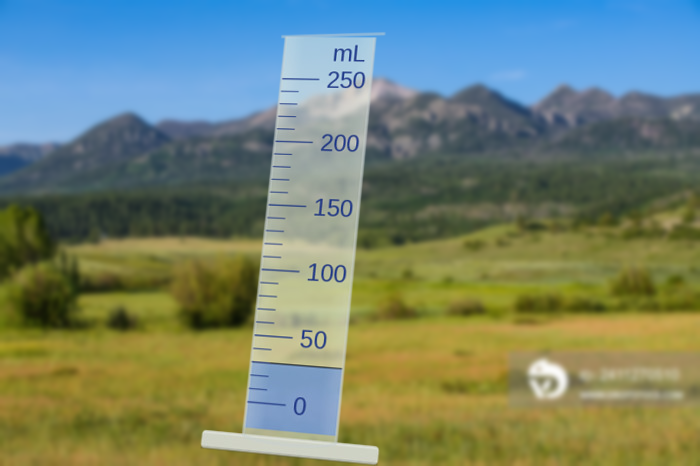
30 (mL)
